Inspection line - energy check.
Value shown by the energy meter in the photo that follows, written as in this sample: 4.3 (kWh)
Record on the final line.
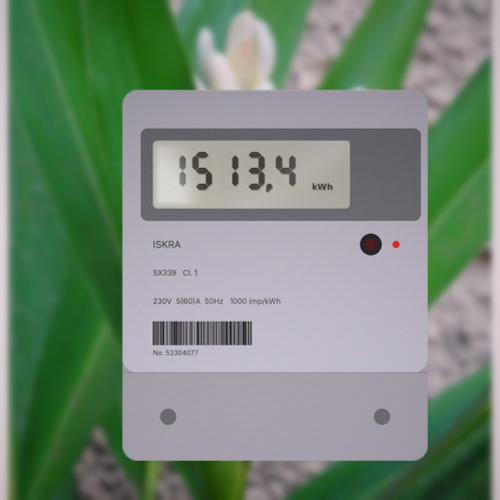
1513.4 (kWh)
